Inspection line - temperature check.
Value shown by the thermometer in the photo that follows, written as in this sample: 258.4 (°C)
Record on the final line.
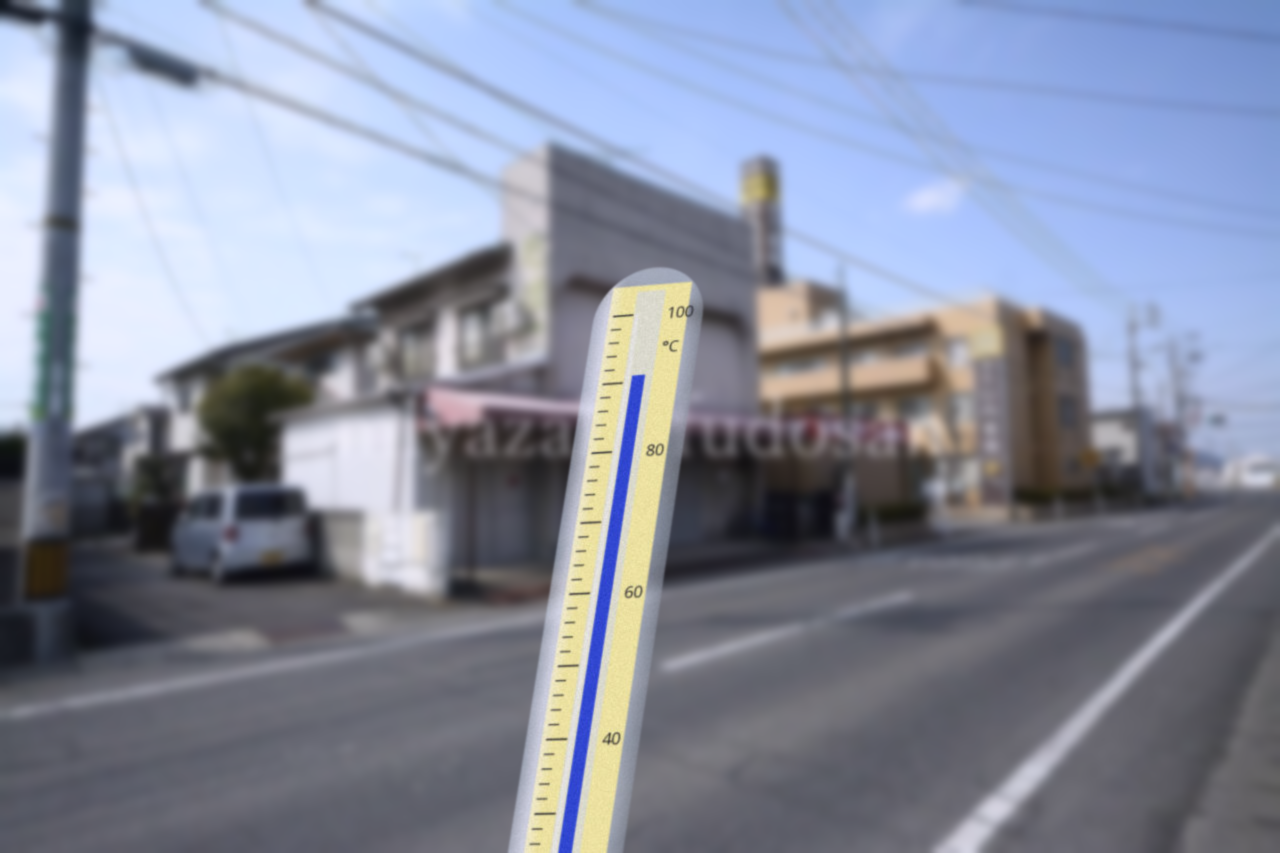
91 (°C)
